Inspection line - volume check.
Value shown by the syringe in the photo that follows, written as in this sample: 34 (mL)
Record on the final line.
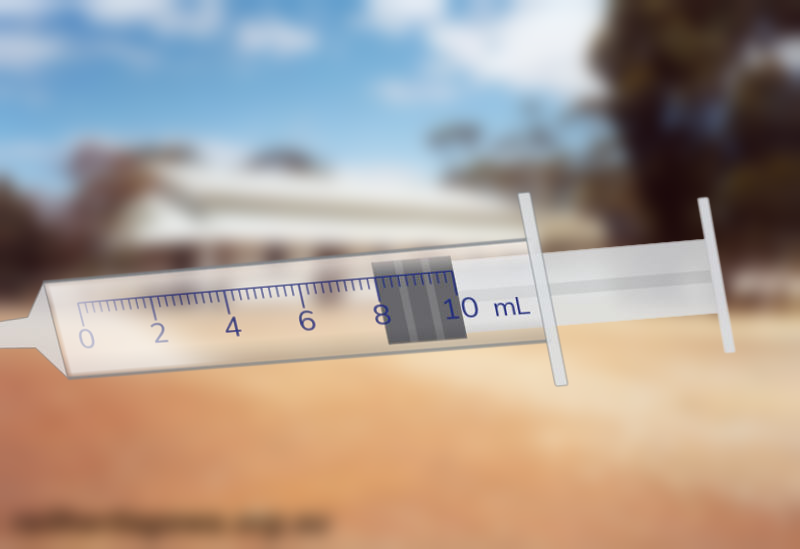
8 (mL)
